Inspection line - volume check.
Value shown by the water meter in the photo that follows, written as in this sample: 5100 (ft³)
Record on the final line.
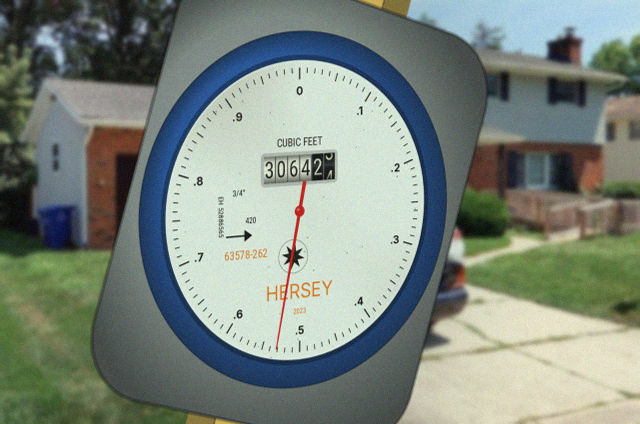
306423.53 (ft³)
